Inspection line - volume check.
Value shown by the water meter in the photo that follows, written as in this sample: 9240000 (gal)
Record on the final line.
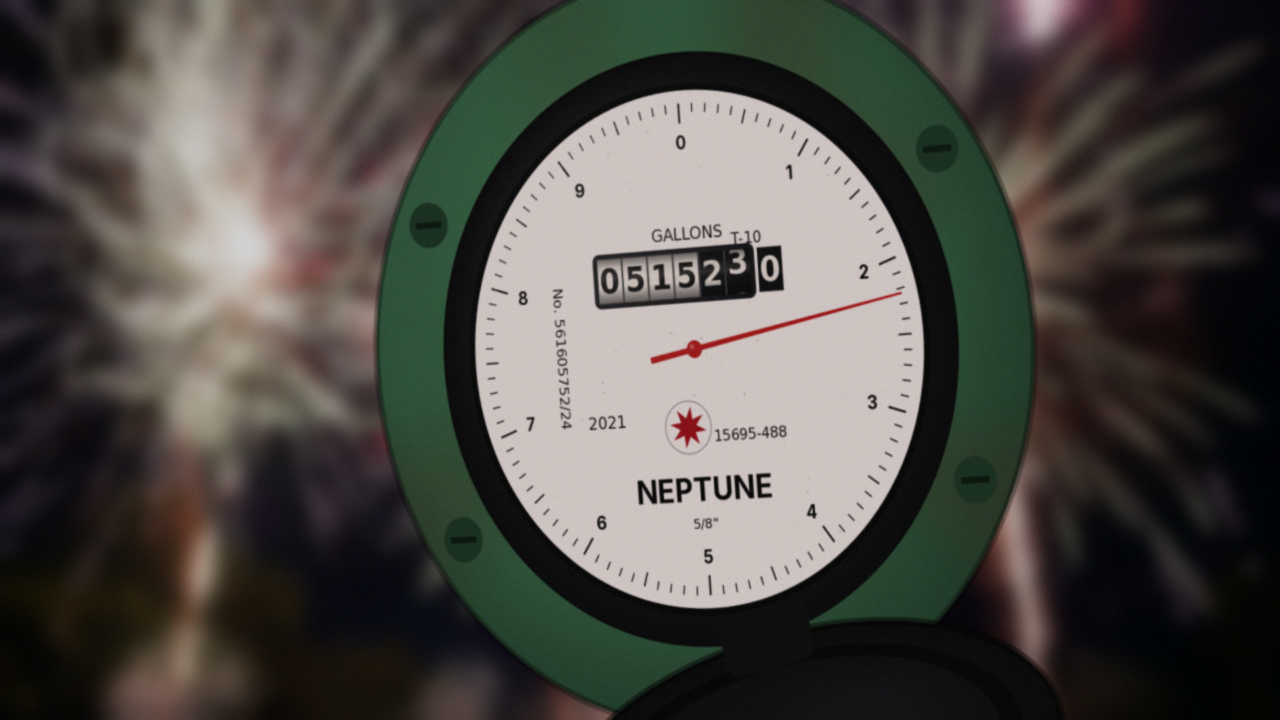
515232.2 (gal)
